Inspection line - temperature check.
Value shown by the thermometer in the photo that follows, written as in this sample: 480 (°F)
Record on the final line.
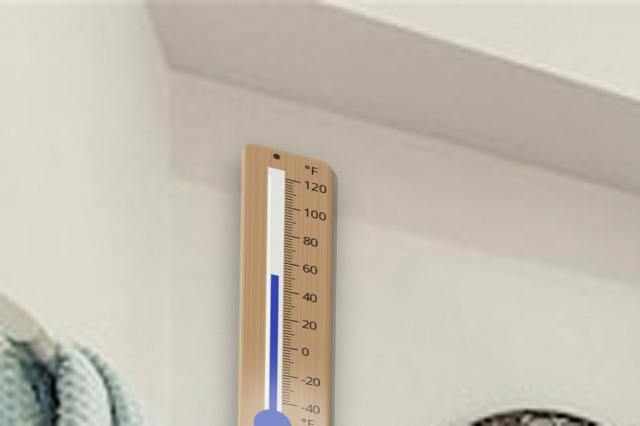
50 (°F)
